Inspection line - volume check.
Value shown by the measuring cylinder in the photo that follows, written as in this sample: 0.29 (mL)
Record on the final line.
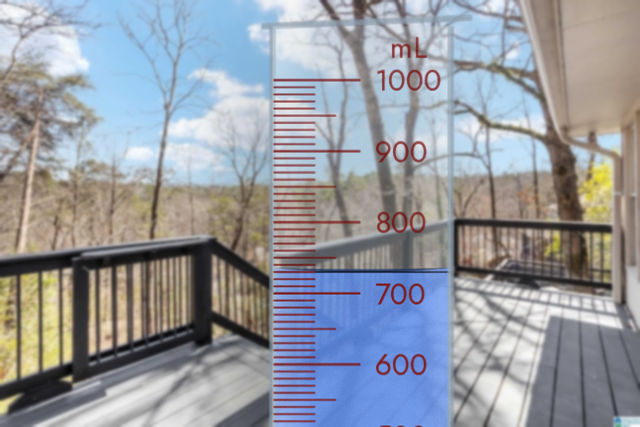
730 (mL)
